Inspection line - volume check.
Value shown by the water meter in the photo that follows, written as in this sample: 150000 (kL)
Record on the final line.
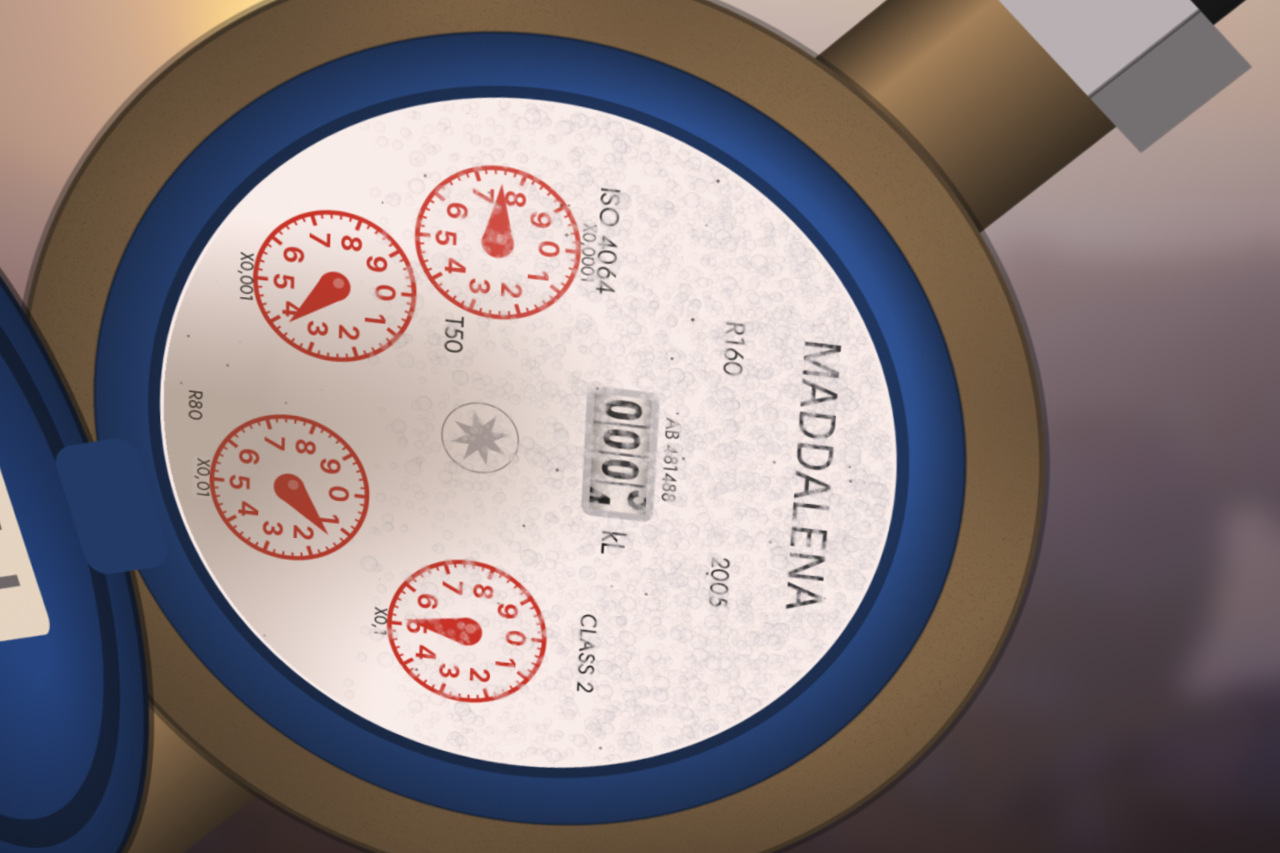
3.5137 (kL)
